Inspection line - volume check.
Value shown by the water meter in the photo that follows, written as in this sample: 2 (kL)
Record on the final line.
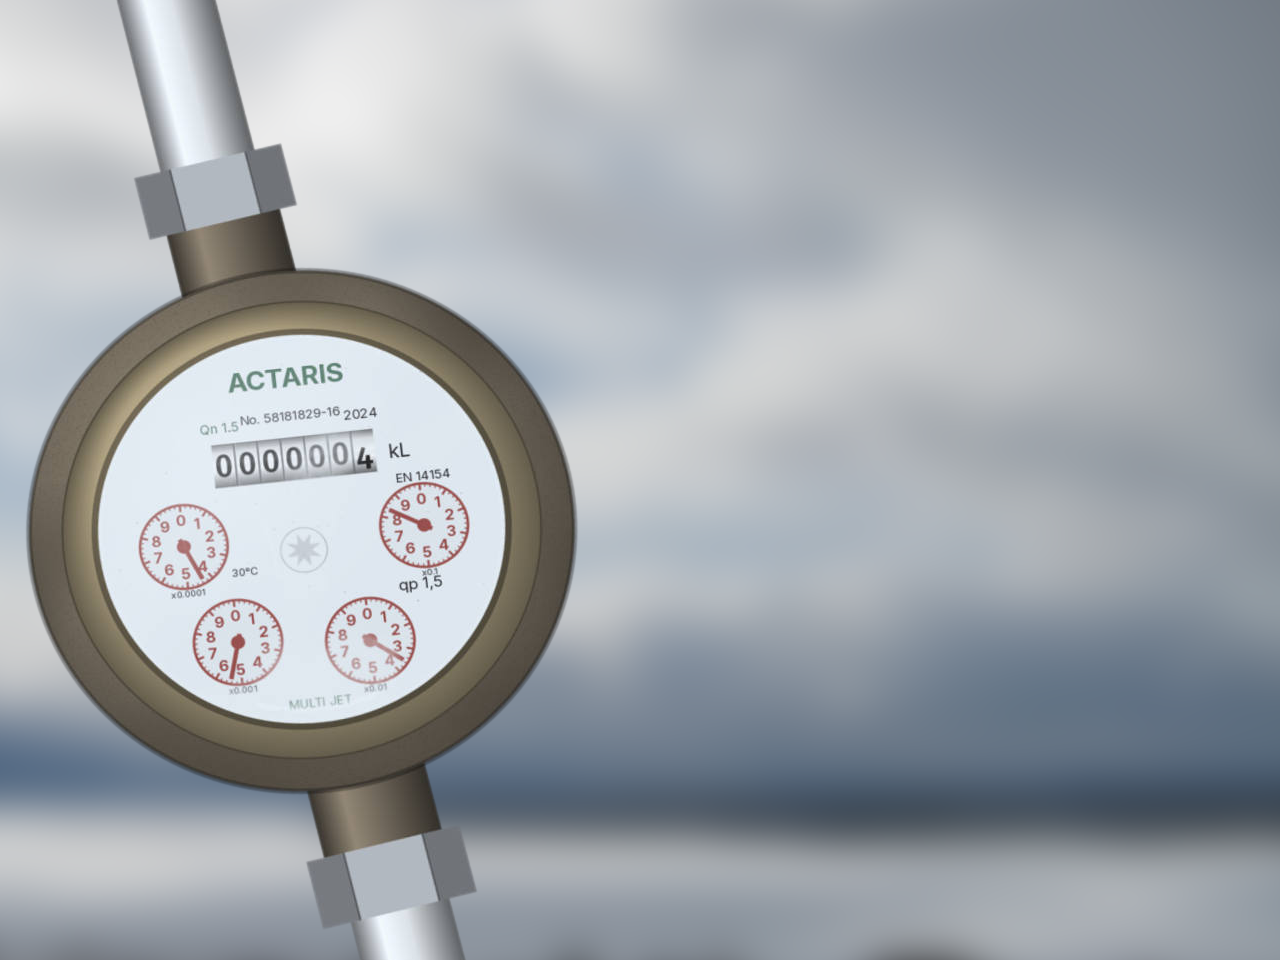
3.8354 (kL)
